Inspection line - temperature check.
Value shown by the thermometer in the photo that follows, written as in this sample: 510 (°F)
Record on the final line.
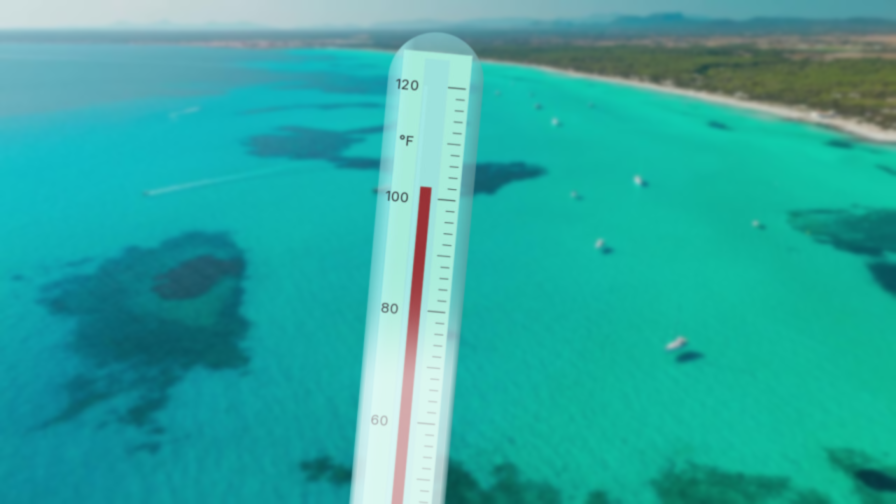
102 (°F)
